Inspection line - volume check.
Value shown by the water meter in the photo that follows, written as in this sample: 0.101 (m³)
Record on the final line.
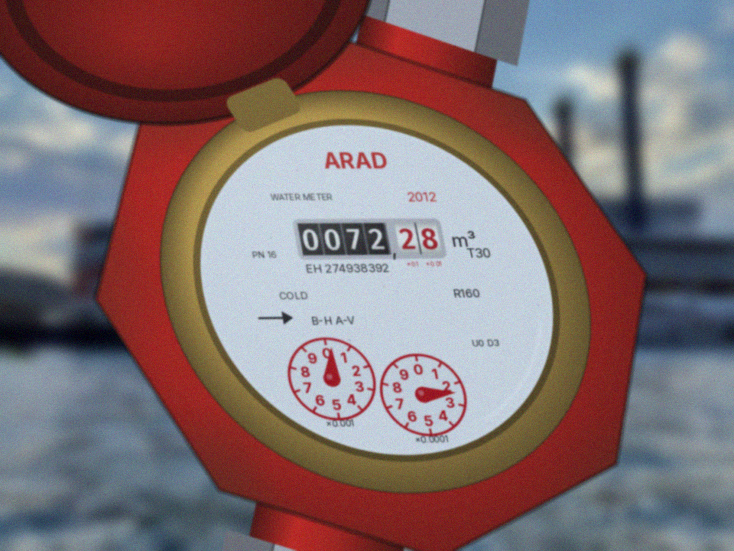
72.2802 (m³)
